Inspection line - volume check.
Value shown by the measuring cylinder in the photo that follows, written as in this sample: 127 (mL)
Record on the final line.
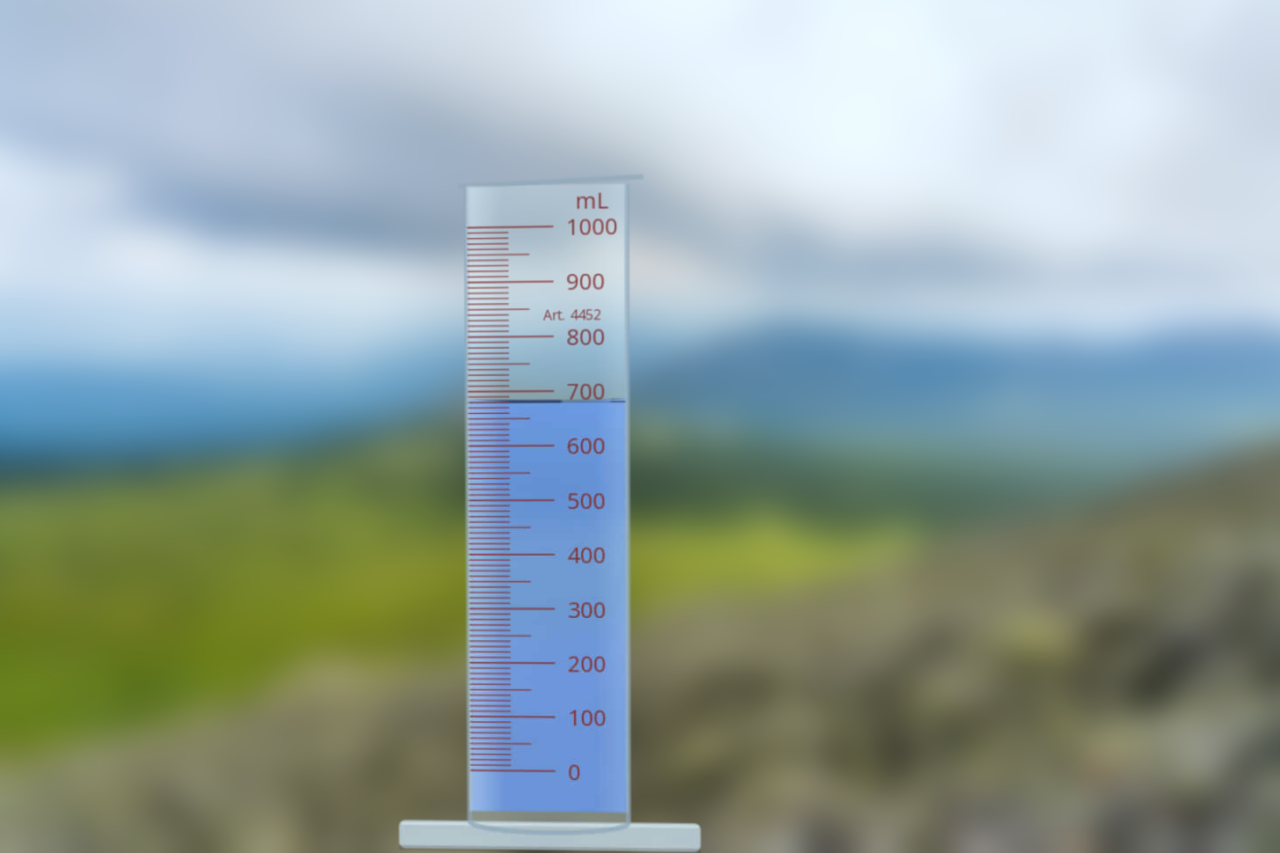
680 (mL)
